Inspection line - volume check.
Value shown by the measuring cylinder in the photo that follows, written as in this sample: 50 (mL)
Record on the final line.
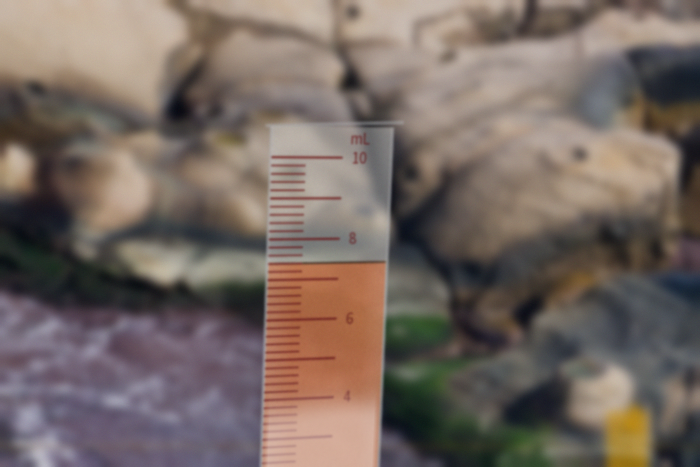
7.4 (mL)
